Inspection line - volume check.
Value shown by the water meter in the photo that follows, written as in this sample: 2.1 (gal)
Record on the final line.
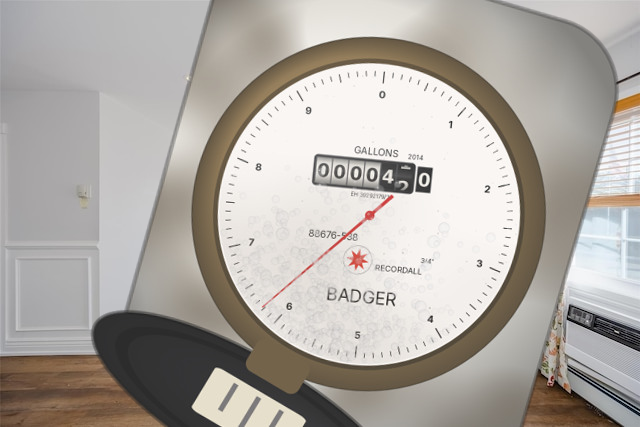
416.2 (gal)
